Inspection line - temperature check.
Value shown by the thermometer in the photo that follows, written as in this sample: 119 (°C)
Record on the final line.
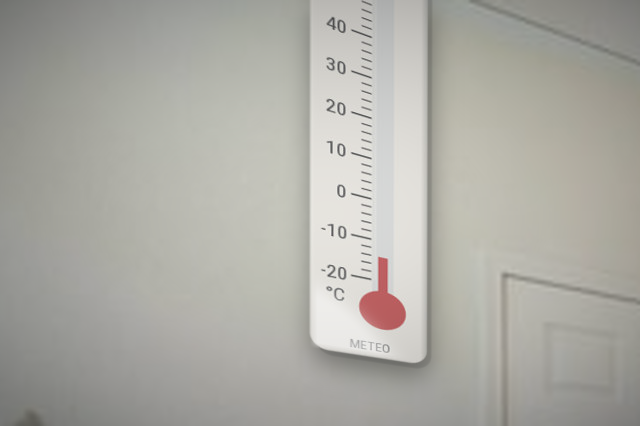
-14 (°C)
